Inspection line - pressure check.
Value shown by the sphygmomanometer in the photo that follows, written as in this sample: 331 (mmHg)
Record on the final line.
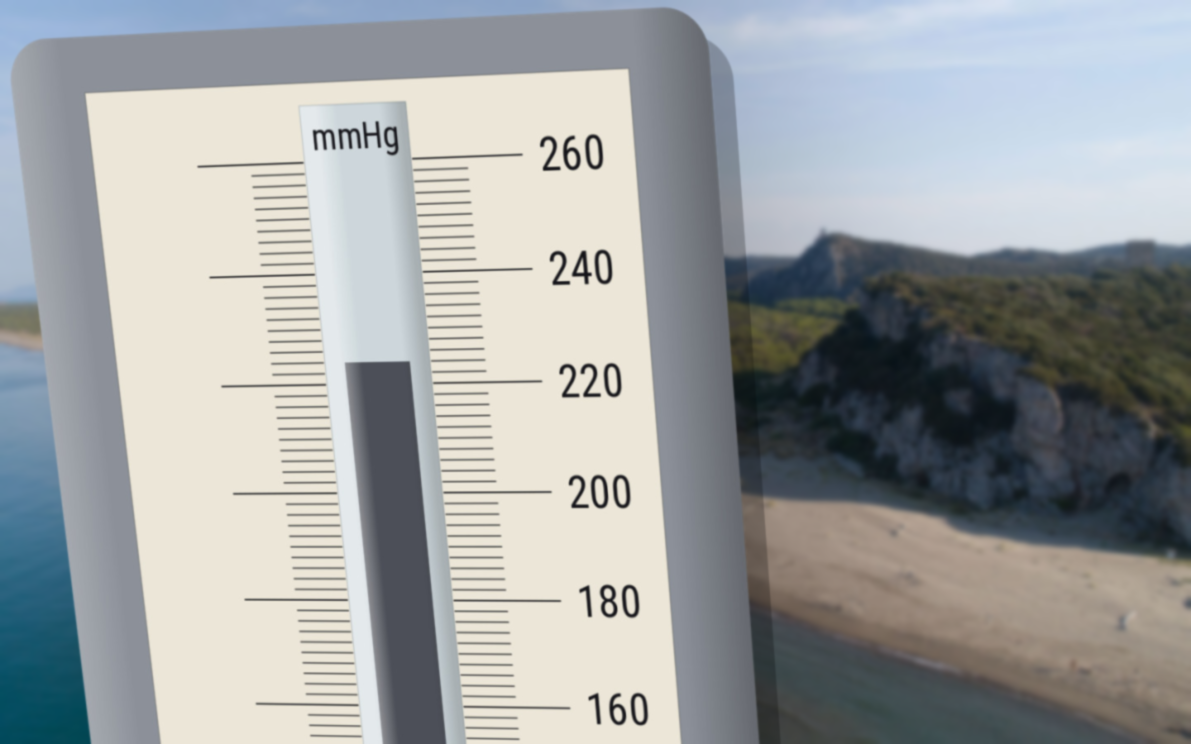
224 (mmHg)
